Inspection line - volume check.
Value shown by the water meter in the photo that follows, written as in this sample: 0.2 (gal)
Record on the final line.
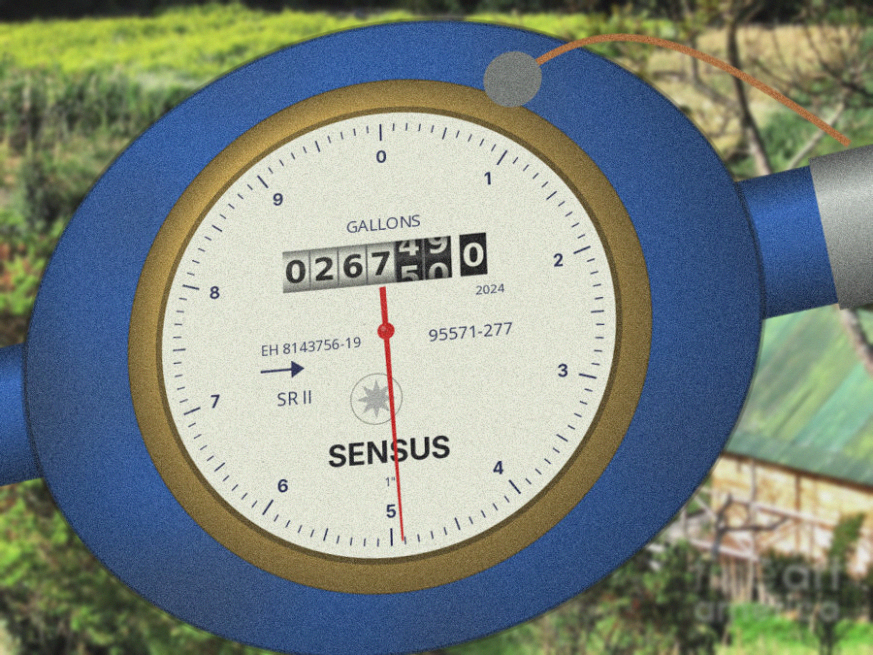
267494.9 (gal)
